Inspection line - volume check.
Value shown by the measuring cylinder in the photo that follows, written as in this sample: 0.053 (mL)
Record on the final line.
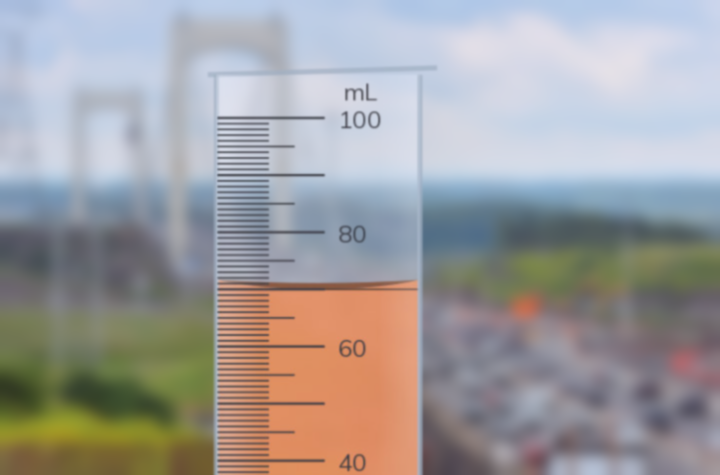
70 (mL)
